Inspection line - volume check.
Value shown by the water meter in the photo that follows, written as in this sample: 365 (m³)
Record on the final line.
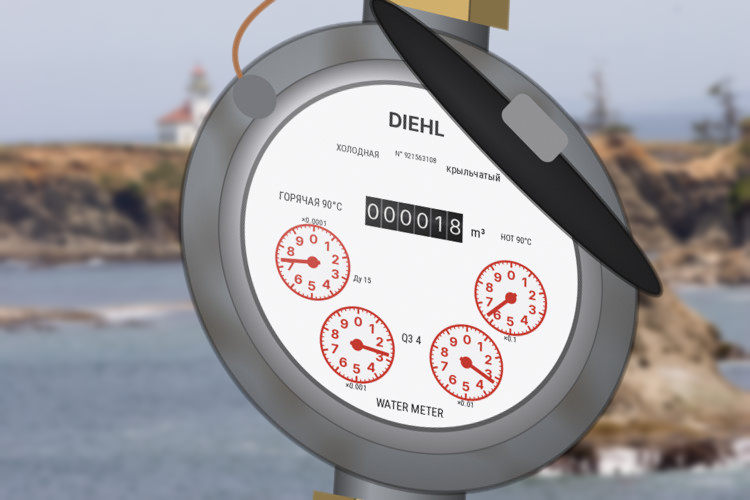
18.6327 (m³)
